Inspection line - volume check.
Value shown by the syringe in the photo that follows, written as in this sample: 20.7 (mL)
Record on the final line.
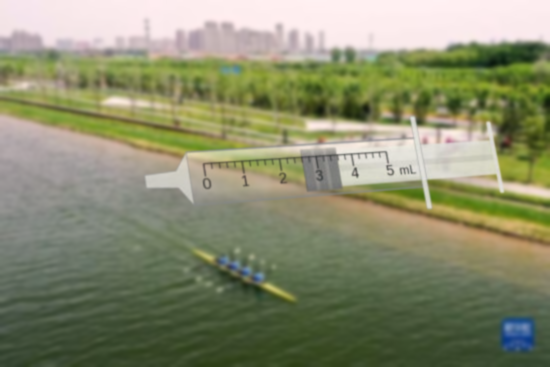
2.6 (mL)
